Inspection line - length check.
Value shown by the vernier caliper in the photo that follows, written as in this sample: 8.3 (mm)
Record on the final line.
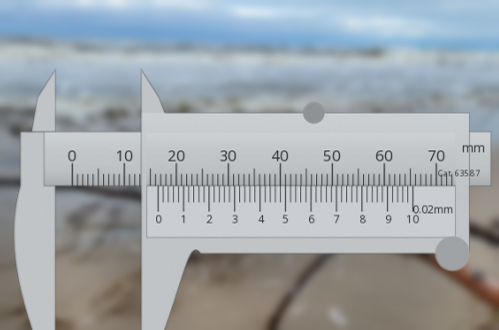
16.5 (mm)
